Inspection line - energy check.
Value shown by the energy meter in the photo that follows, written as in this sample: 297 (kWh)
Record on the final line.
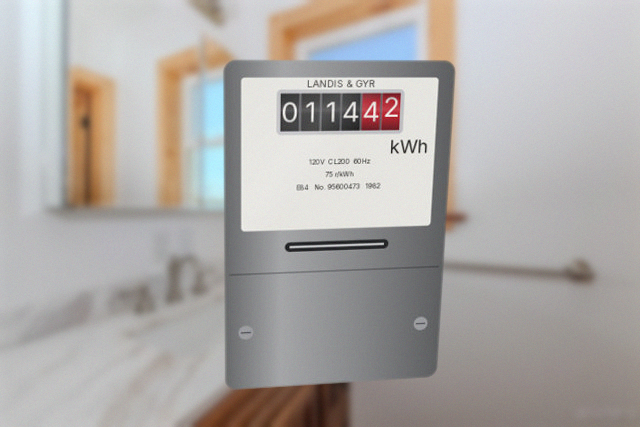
114.42 (kWh)
